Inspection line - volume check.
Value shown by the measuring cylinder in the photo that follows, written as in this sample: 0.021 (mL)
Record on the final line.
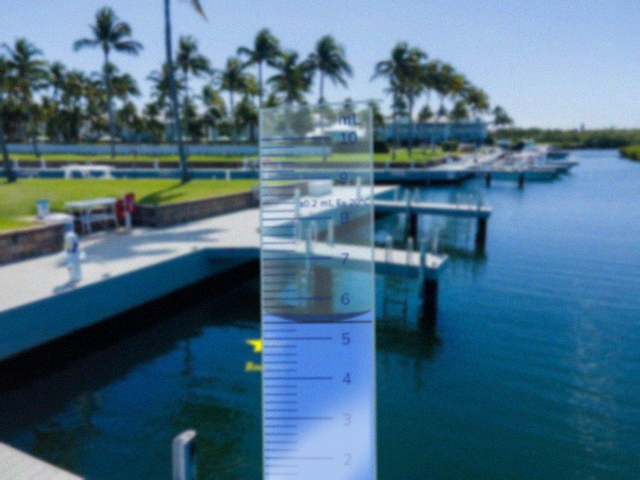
5.4 (mL)
